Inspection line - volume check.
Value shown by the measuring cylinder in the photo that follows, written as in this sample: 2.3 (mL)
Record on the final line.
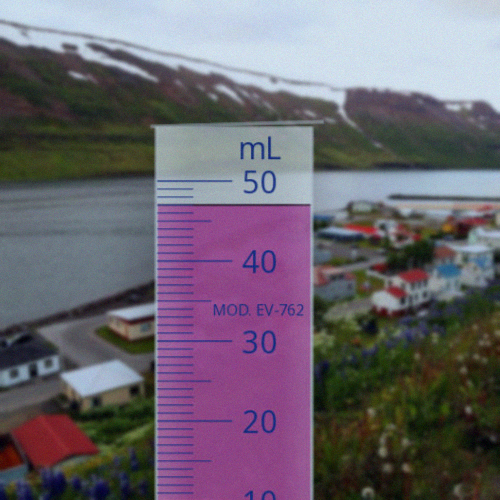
47 (mL)
